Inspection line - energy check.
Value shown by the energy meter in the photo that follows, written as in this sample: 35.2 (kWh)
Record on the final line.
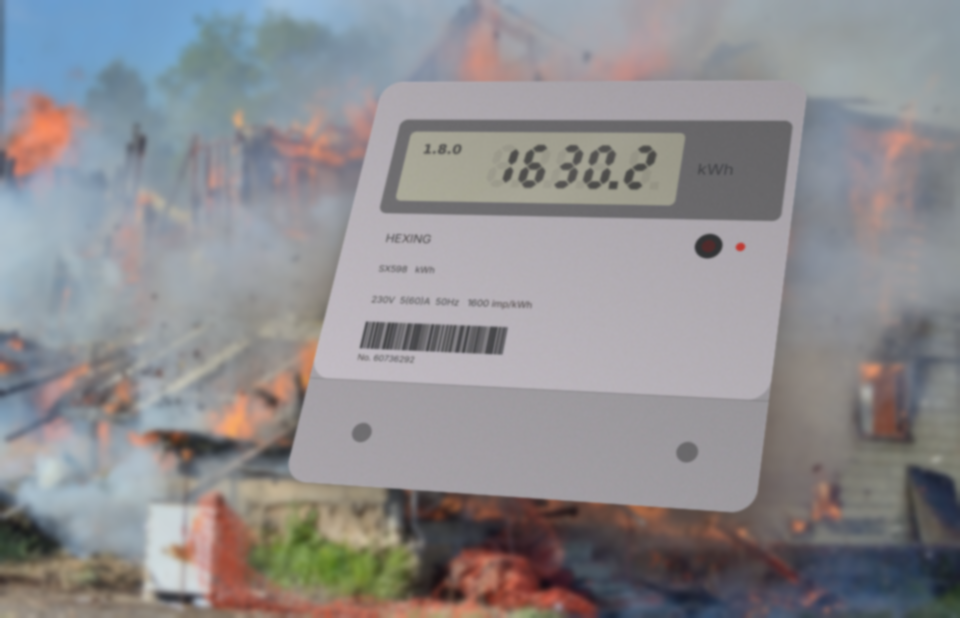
1630.2 (kWh)
